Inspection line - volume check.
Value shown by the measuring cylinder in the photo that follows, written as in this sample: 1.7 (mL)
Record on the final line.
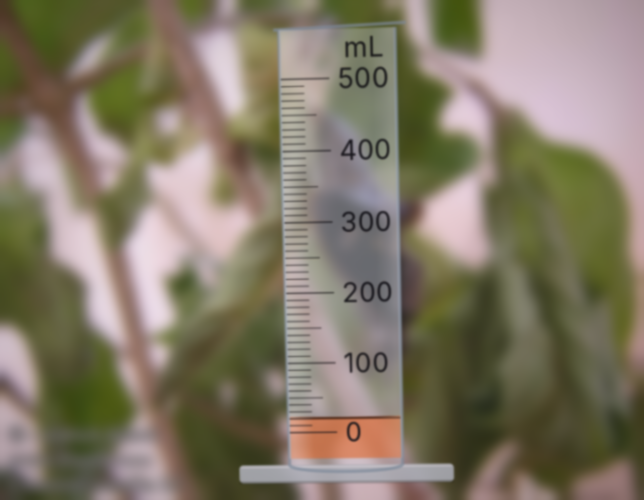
20 (mL)
